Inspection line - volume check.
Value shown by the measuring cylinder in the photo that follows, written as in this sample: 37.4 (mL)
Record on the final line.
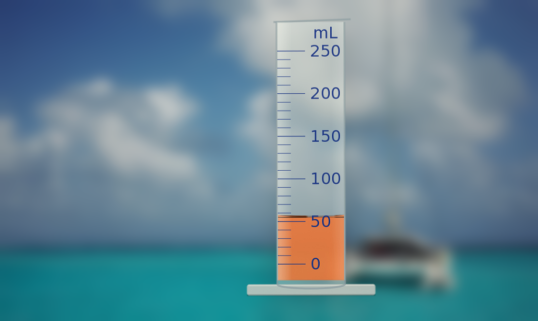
55 (mL)
